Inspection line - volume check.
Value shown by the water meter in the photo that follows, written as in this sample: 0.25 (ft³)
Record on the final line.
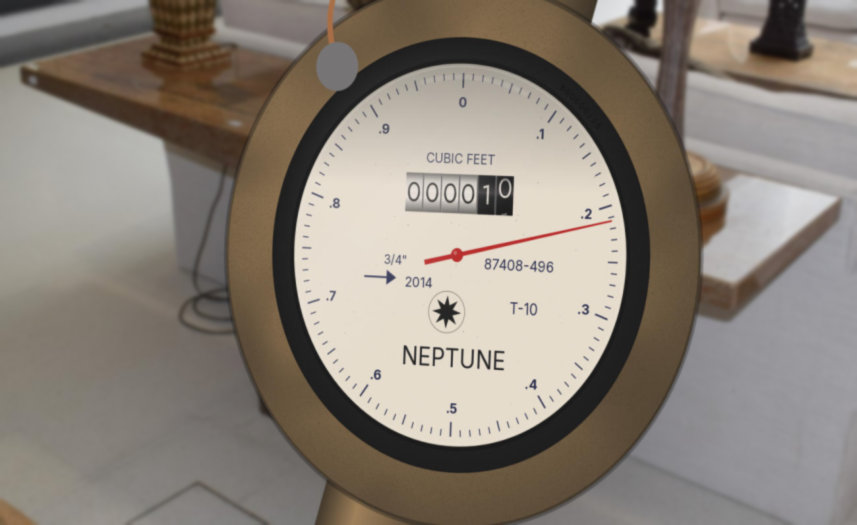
10.21 (ft³)
